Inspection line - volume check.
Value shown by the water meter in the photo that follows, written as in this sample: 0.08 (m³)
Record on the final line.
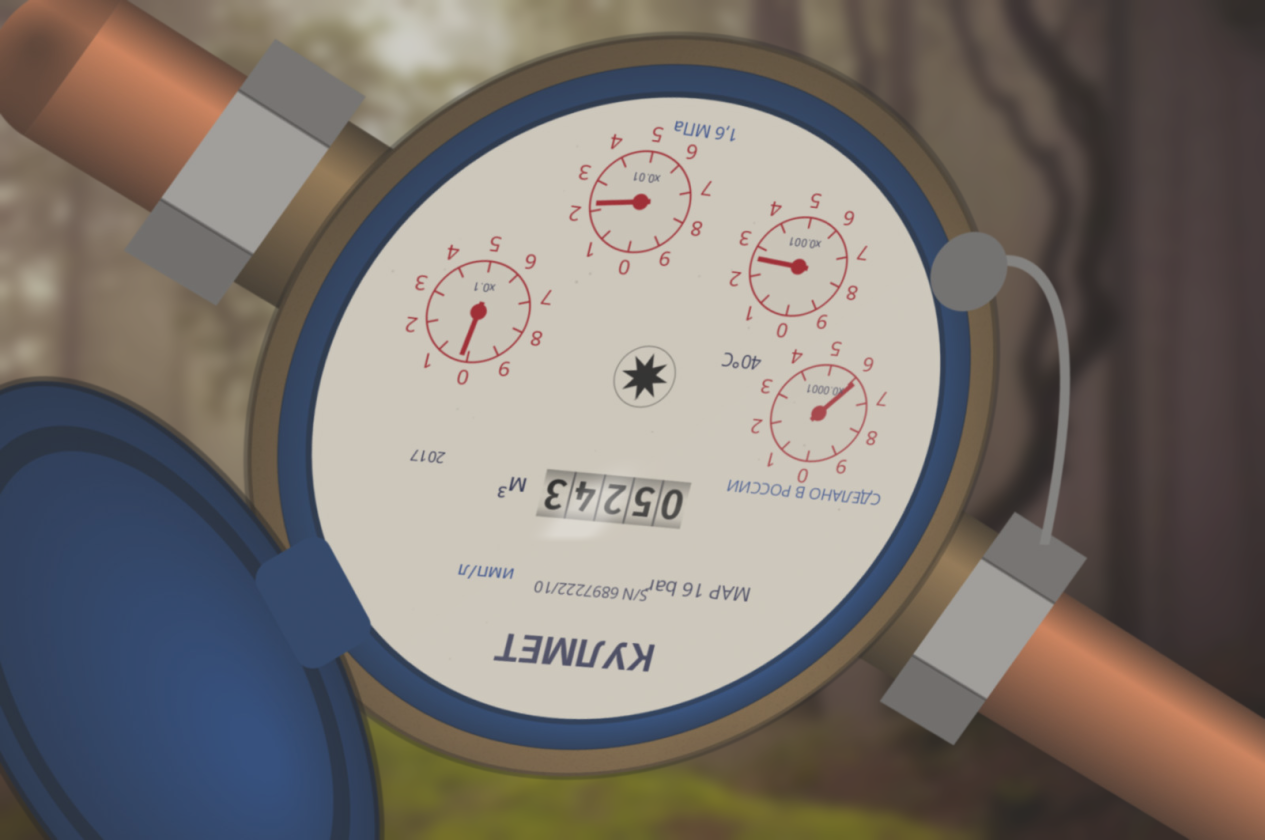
5243.0226 (m³)
